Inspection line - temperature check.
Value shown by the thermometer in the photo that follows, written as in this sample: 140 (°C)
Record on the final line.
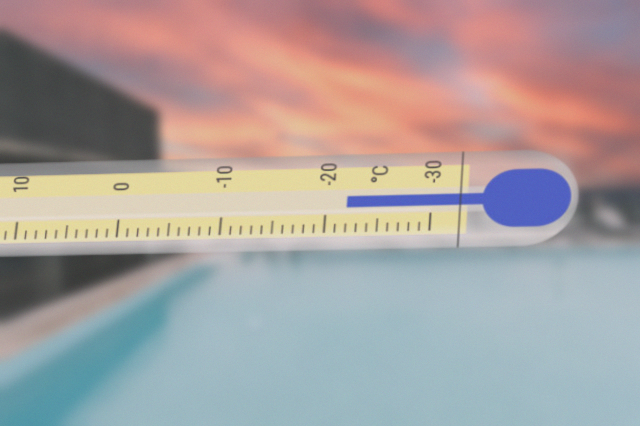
-22 (°C)
